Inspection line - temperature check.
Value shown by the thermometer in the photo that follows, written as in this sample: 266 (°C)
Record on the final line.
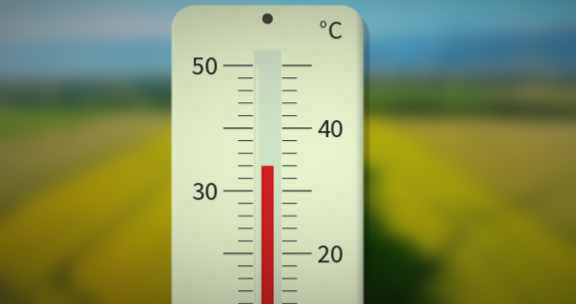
34 (°C)
